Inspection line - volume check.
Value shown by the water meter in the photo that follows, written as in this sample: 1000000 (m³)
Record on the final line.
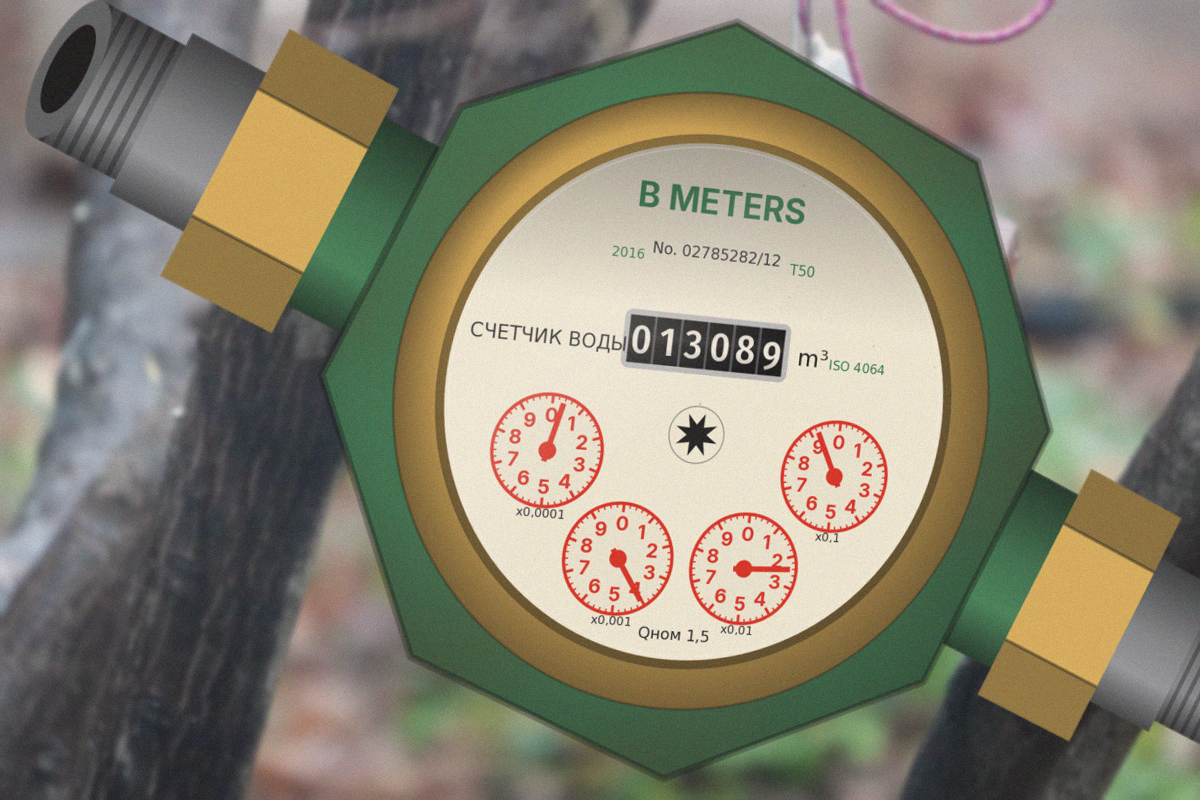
13088.9240 (m³)
